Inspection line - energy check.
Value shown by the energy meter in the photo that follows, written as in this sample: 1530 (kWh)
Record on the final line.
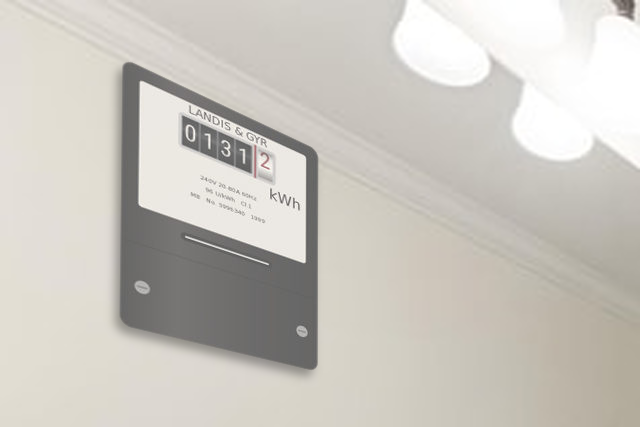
131.2 (kWh)
